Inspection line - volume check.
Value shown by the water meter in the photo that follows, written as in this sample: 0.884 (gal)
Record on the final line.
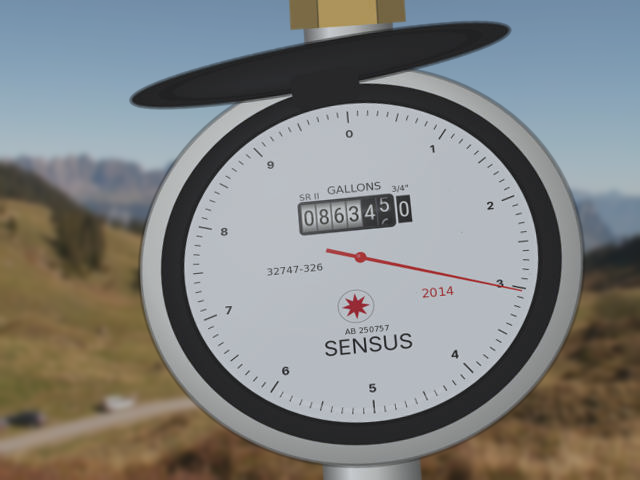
863453.0 (gal)
